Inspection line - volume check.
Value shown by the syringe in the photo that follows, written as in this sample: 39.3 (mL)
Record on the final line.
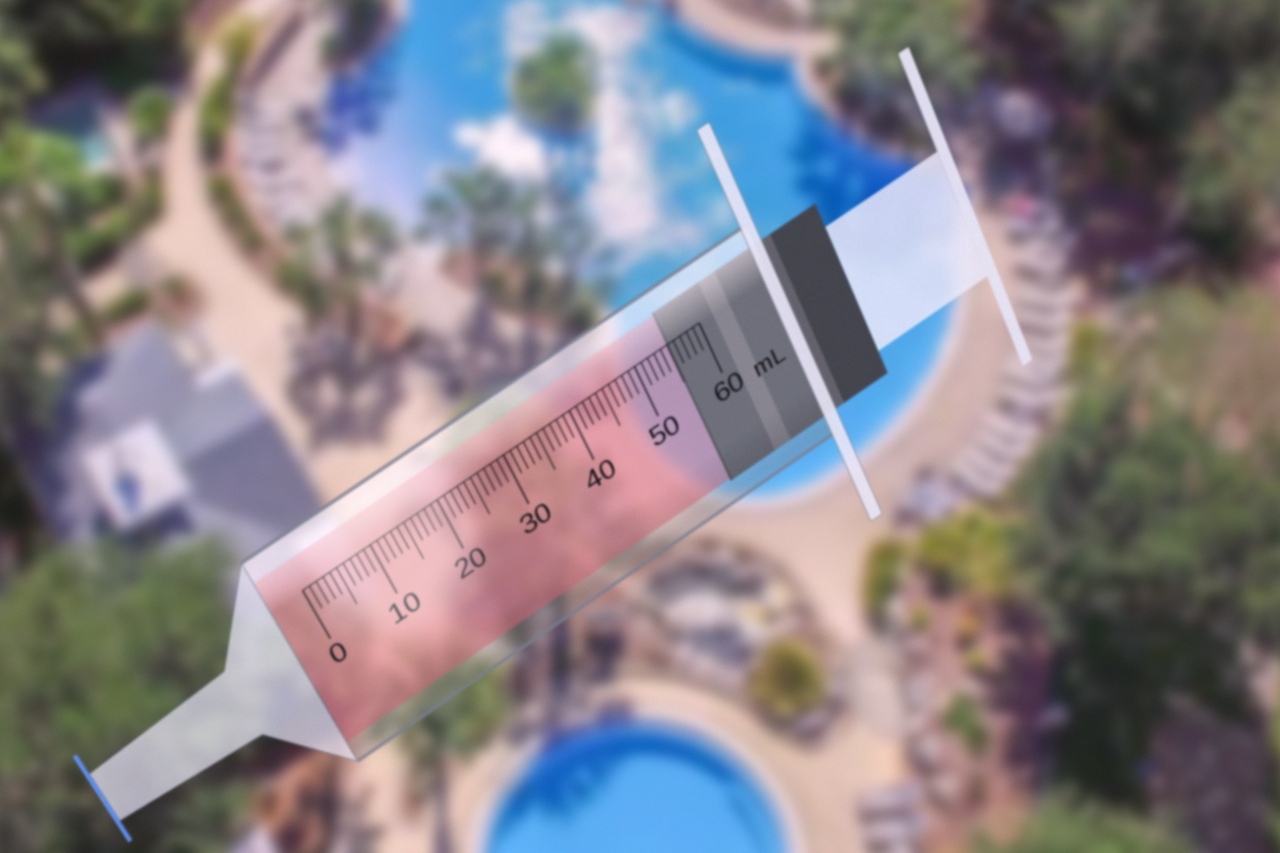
55 (mL)
